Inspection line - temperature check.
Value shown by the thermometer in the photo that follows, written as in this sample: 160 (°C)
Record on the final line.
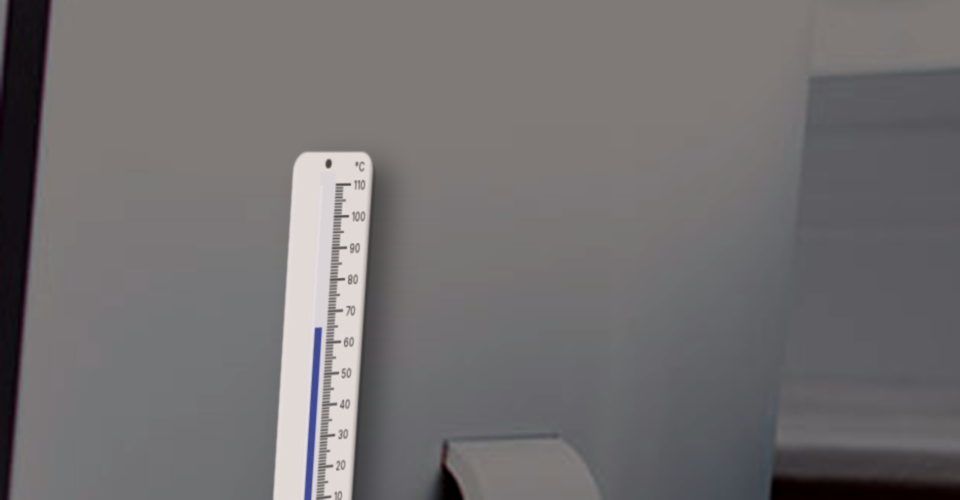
65 (°C)
